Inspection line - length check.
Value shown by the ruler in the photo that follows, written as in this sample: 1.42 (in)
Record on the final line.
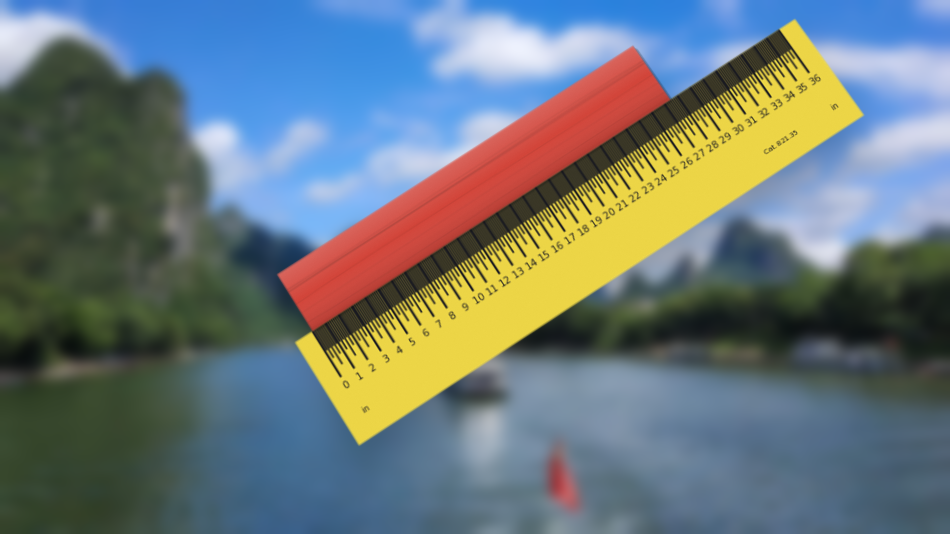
27.5 (in)
